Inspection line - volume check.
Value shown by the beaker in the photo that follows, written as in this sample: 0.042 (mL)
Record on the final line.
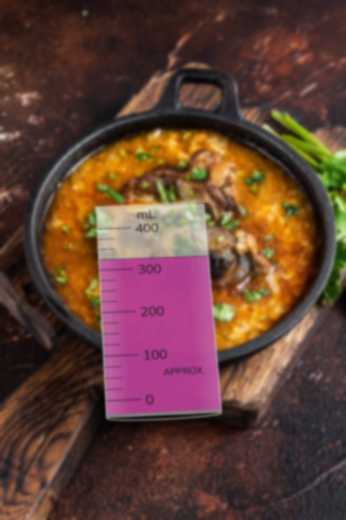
325 (mL)
